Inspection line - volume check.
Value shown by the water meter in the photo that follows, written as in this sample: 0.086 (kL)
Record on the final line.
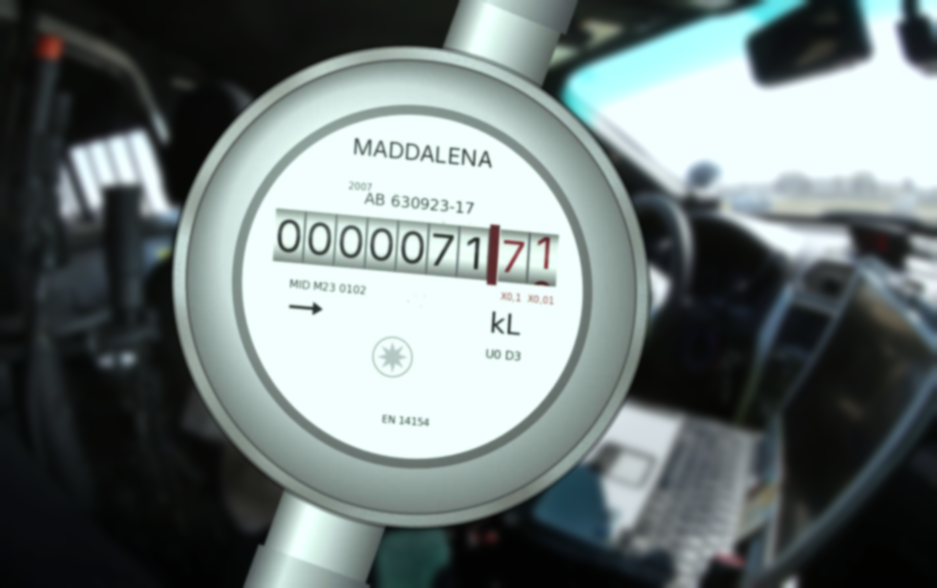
71.71 (kL)
